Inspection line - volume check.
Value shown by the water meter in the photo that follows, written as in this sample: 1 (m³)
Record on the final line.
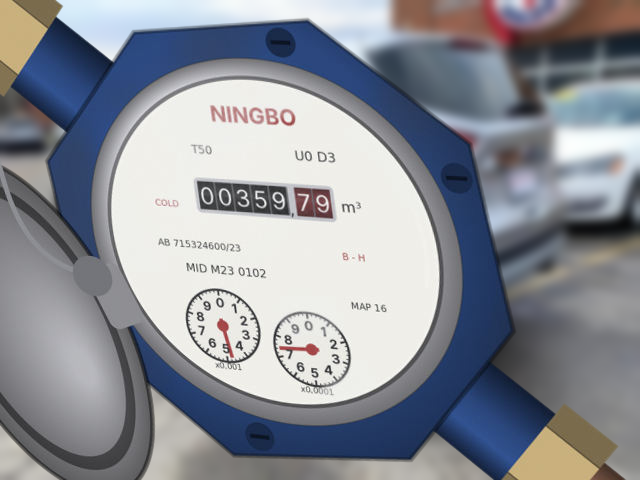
359.7947 (m³)
